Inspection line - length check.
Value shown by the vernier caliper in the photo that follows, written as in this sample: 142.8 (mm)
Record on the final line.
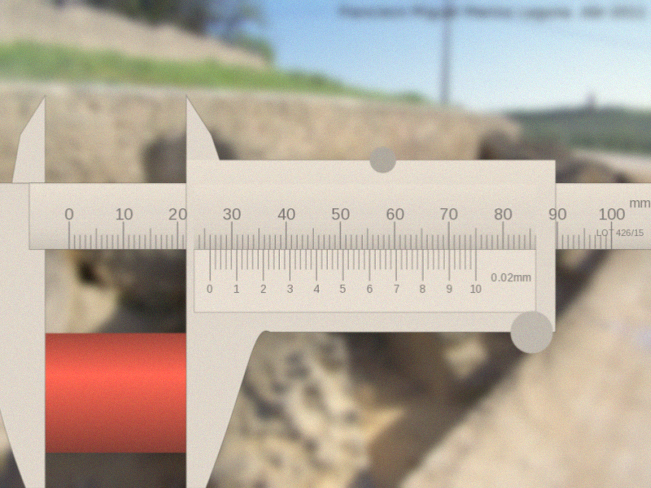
26.0 (mm)
